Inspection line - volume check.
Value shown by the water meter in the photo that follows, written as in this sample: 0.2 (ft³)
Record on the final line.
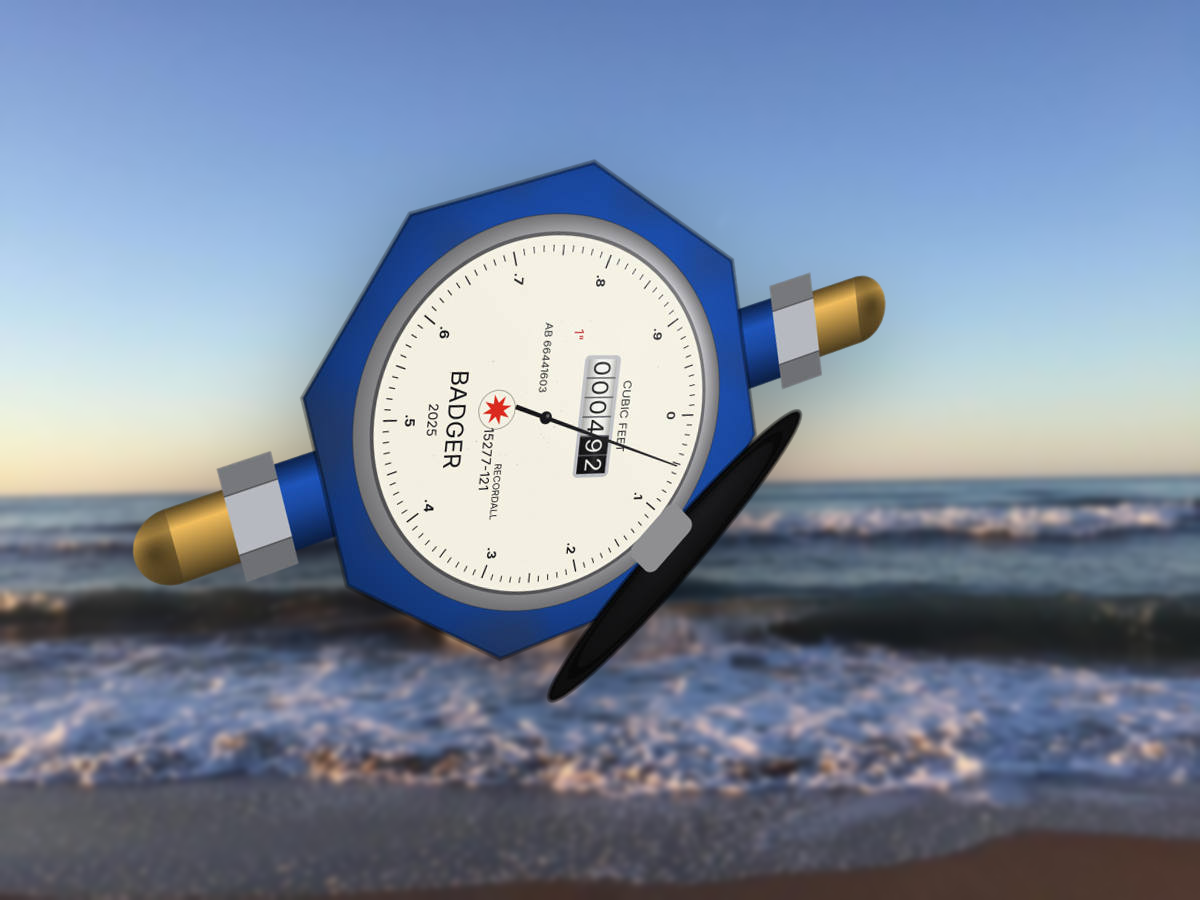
492.05 (ft³)
